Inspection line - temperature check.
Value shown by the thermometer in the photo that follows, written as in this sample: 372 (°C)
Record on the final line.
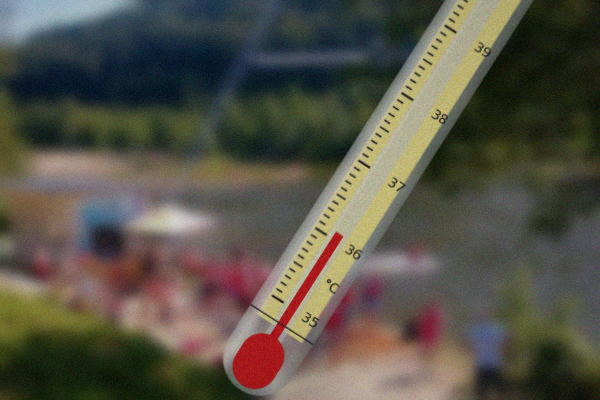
36.1 (°C)
